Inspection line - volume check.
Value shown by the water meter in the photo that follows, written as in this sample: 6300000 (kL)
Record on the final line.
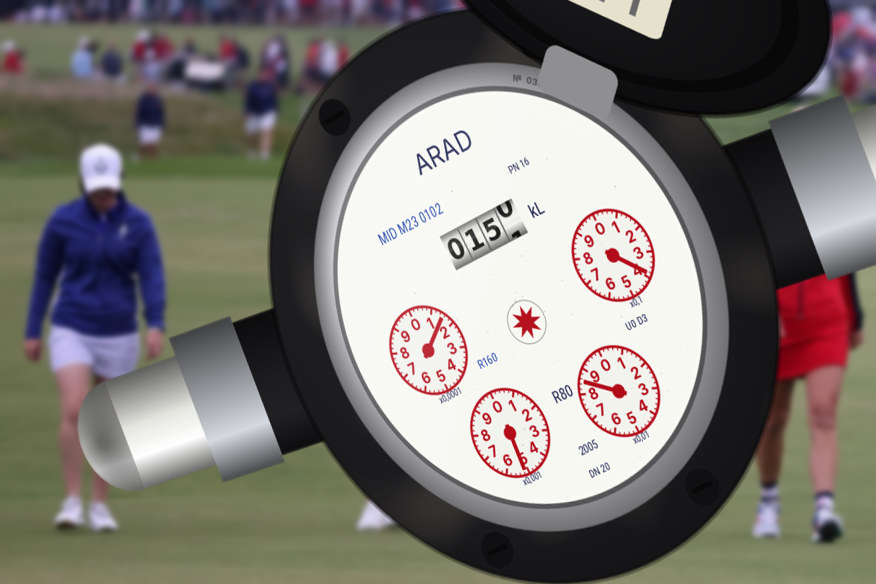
150.3851 (kL)
